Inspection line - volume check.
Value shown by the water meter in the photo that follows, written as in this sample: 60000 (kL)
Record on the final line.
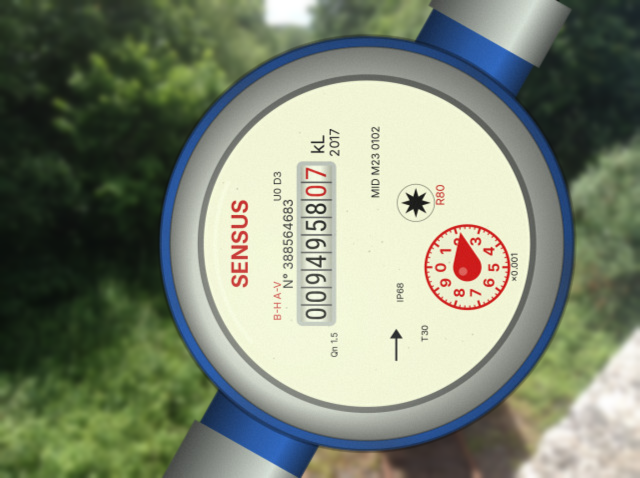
94958.072 (kL)
